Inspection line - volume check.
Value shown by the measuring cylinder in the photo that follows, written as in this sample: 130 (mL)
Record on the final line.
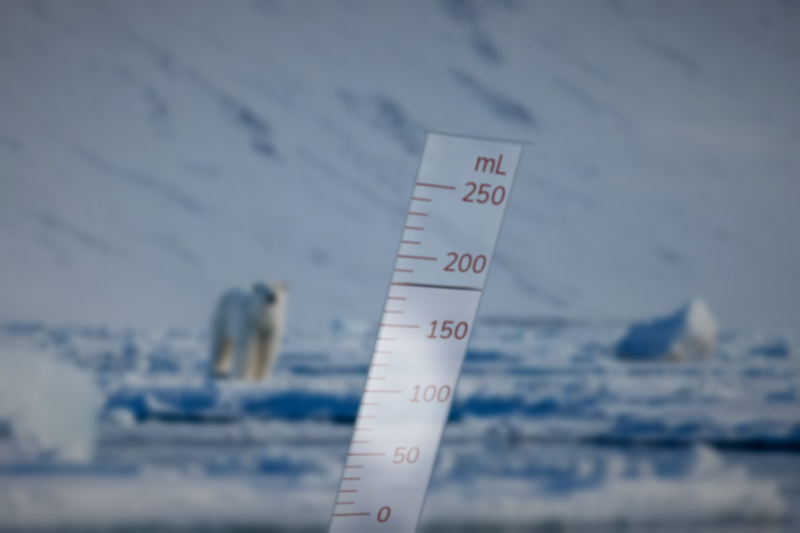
180 (mL)
